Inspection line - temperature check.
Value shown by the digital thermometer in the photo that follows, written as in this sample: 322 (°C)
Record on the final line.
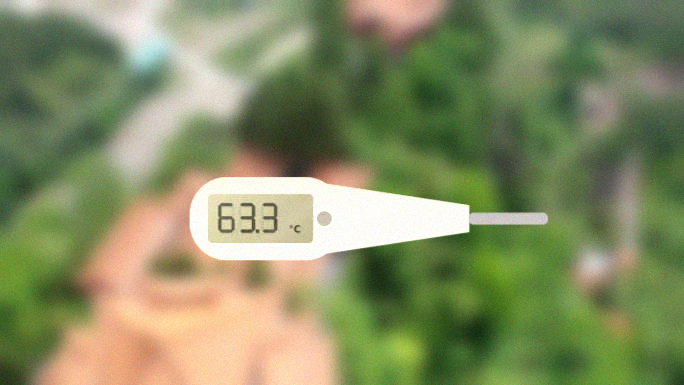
63.3 (°C)
